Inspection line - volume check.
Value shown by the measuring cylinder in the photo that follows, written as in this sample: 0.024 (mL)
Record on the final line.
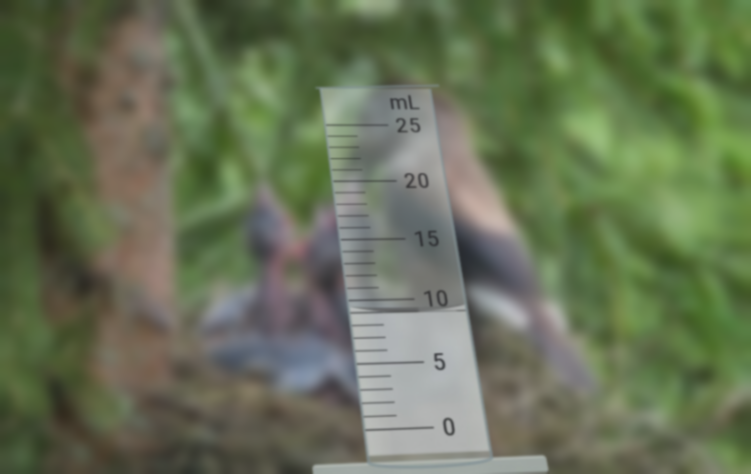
9 (mL)
